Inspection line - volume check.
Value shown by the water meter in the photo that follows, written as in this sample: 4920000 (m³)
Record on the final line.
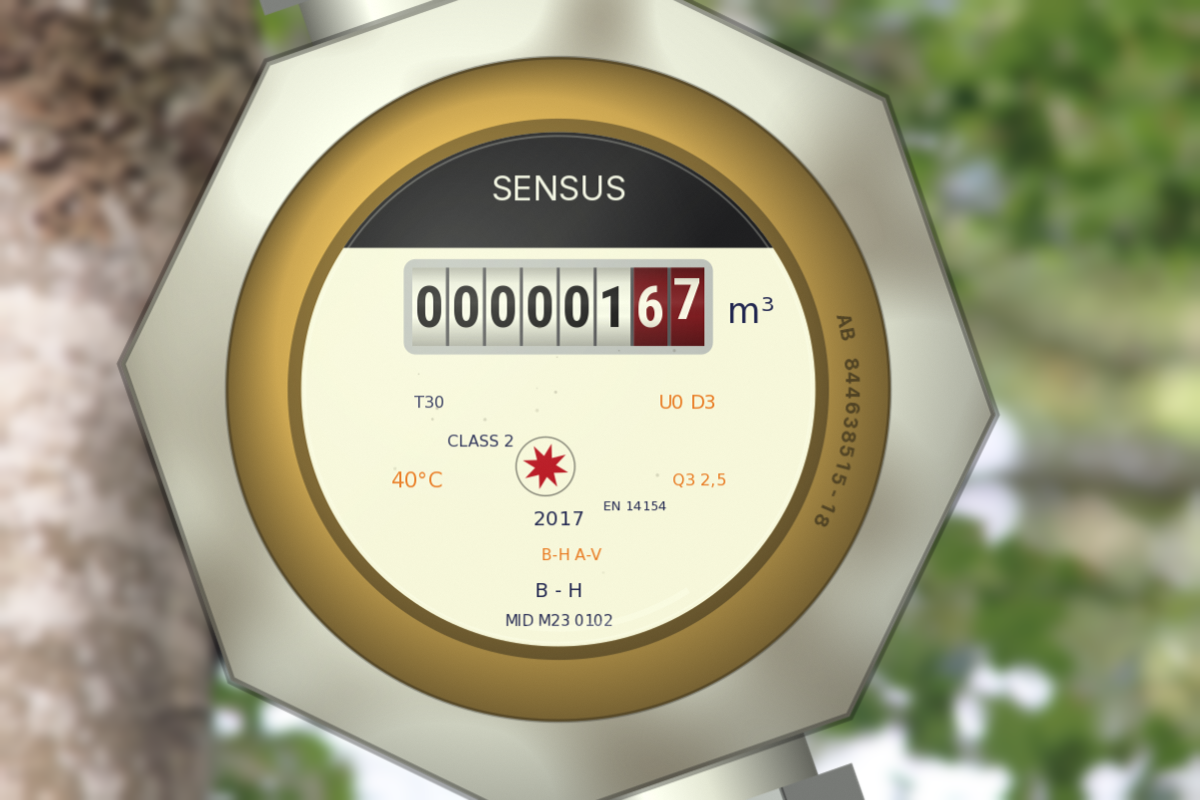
1.67 (m³)
